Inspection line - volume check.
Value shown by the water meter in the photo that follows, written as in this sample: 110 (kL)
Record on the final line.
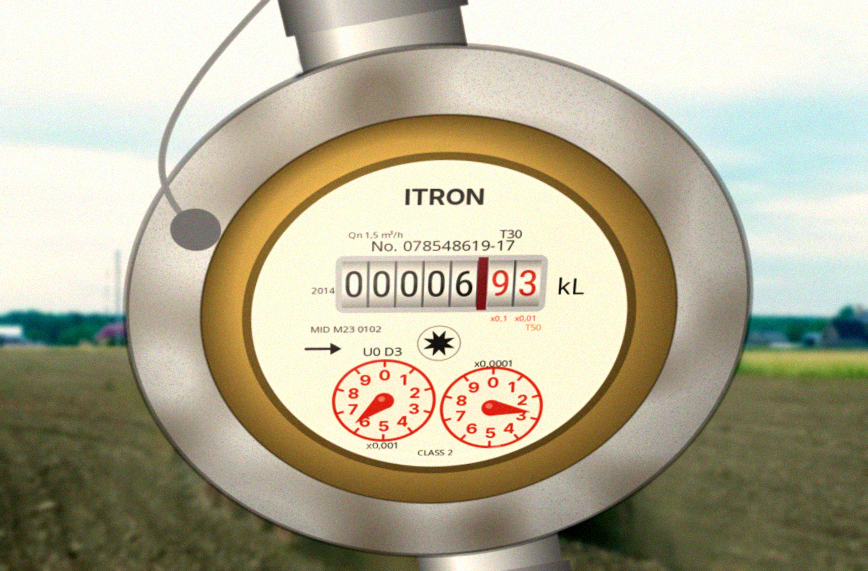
6.9362 (kL)
